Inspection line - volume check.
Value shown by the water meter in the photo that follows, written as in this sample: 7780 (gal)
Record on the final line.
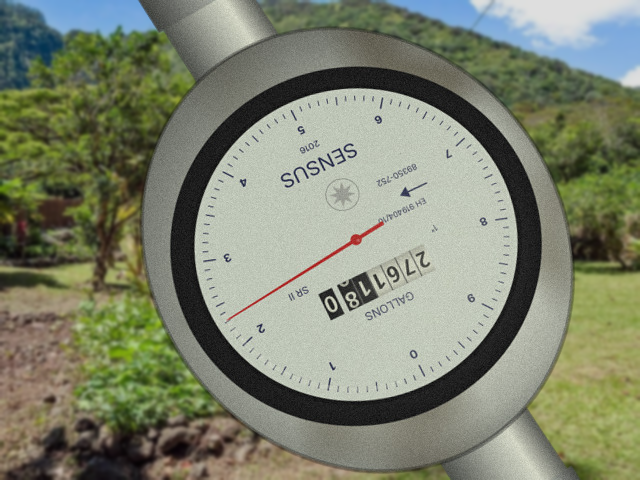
2761182.3 (gal)
